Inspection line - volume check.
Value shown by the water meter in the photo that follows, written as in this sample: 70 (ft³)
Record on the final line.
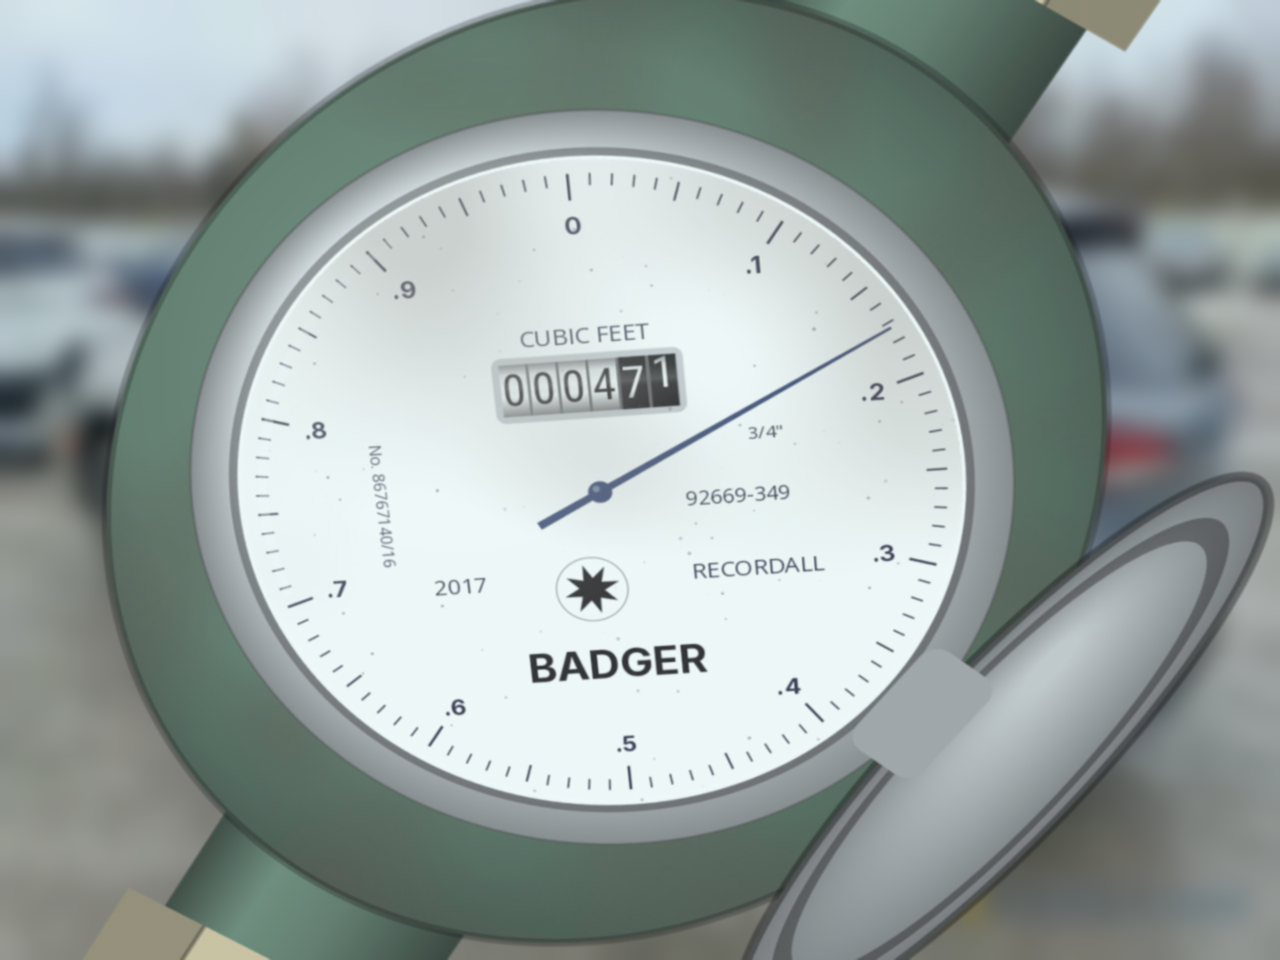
471.17 (ft³)
